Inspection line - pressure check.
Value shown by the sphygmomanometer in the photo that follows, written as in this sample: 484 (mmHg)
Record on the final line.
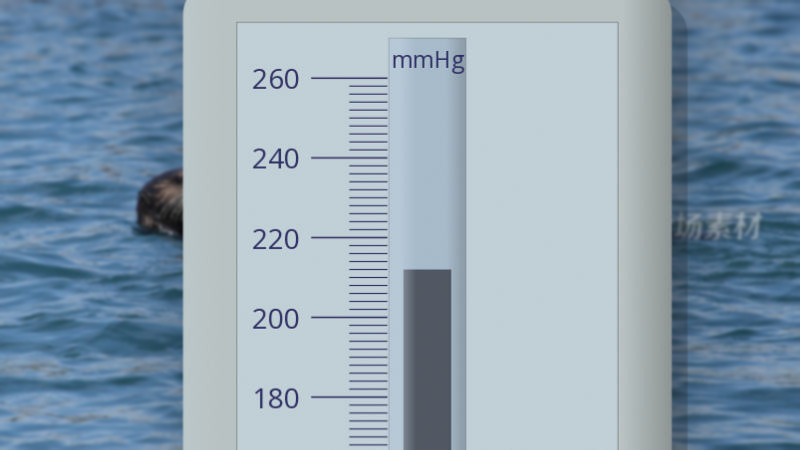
212 (mmHg)
